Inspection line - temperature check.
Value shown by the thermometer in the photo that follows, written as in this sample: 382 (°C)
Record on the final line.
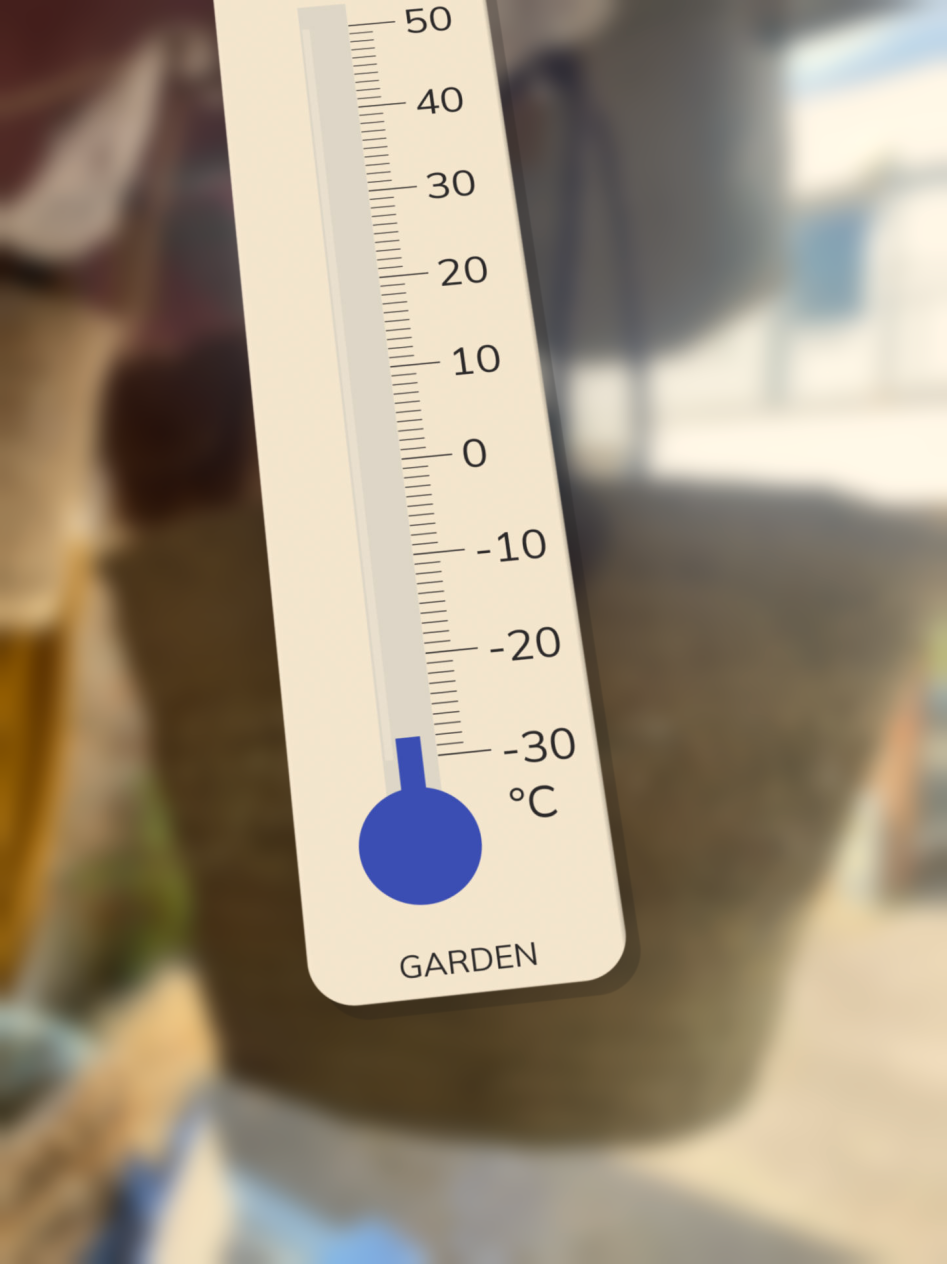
-28 (°C)
